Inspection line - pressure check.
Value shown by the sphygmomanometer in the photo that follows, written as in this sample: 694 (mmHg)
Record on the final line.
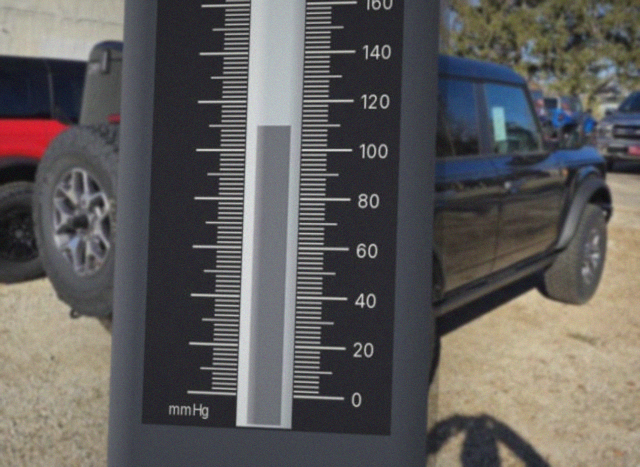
110 (mmHg)
